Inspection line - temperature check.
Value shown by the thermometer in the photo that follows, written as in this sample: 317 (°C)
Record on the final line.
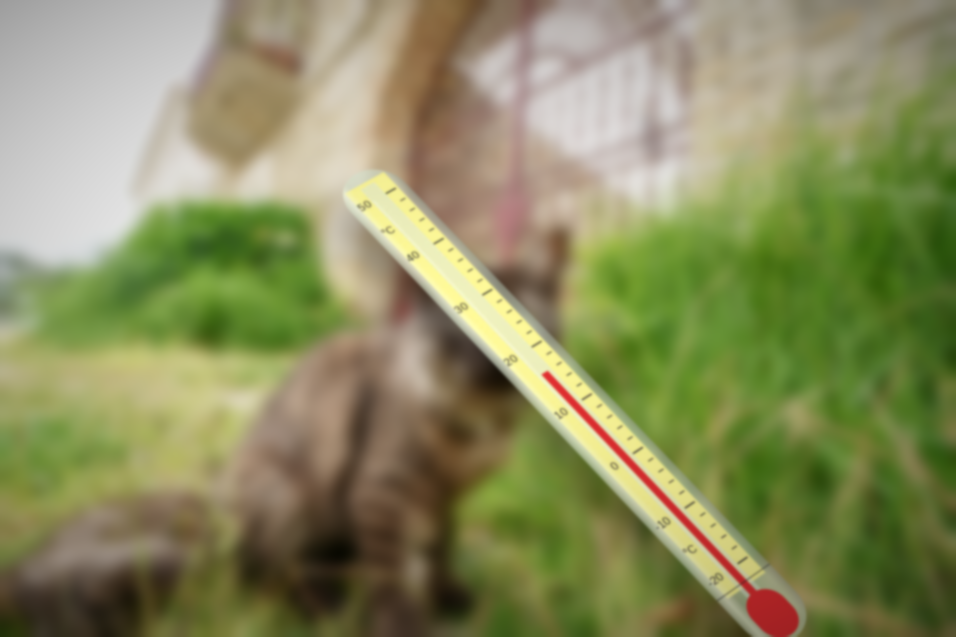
16 (°C)
